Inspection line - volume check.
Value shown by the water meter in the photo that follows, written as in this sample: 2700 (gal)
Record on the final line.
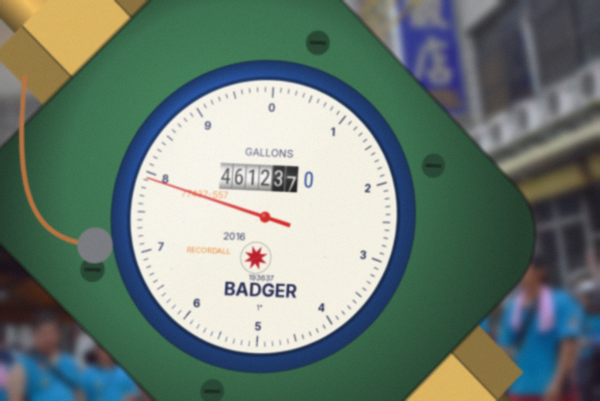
4612367.9 (gal)
